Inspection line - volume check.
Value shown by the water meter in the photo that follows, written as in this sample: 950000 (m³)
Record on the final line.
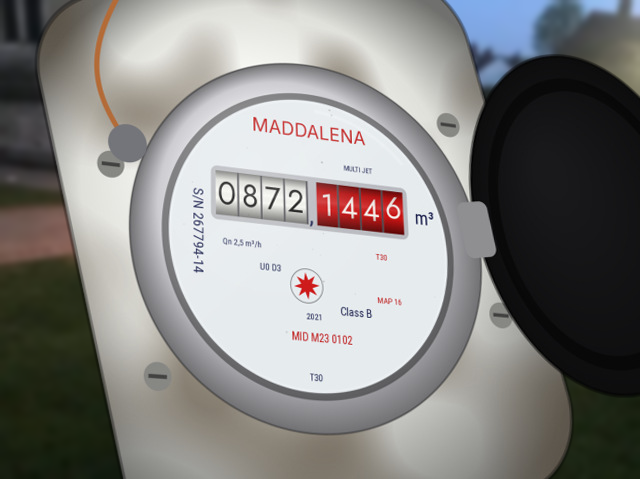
872.1446 (m³)
